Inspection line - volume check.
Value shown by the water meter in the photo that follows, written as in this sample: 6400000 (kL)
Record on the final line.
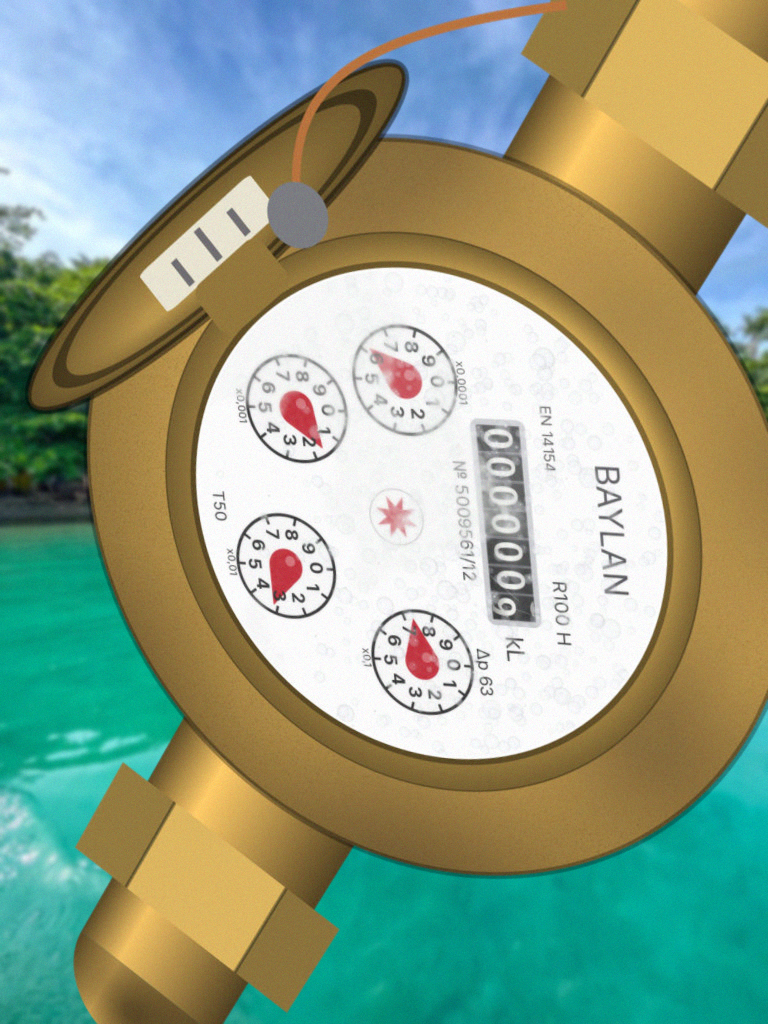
8.7316 (kL)
